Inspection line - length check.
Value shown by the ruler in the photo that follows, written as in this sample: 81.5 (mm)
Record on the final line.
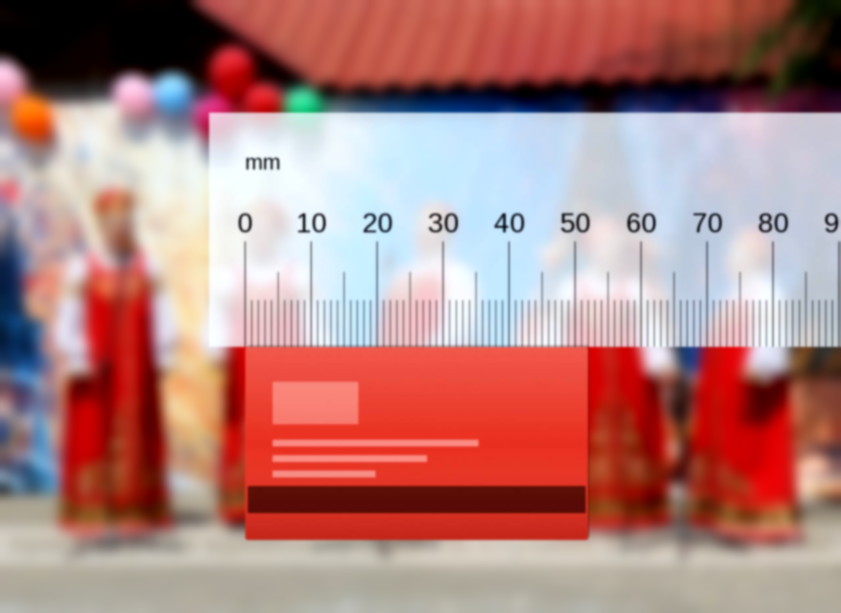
52 (mm)
